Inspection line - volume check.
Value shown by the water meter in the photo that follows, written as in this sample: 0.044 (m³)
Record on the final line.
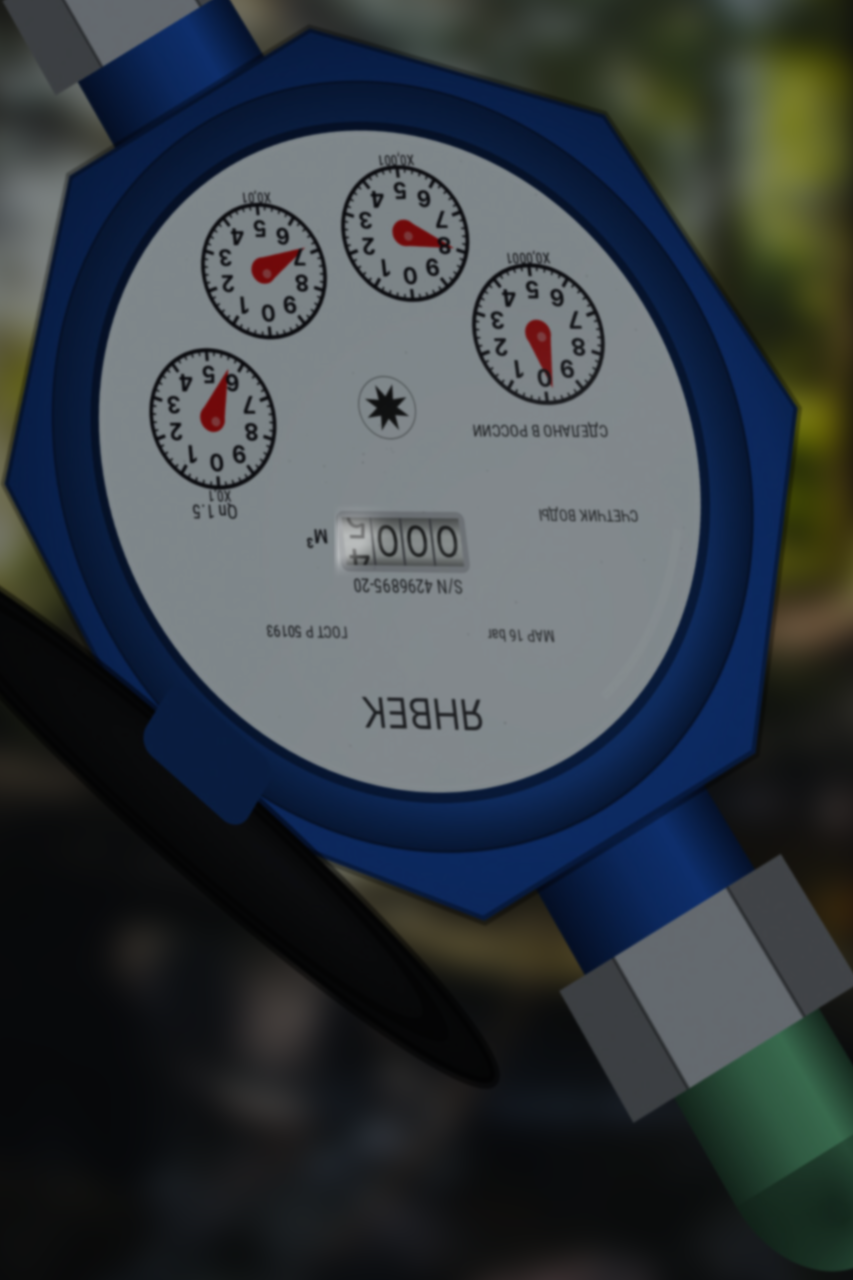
4.5679 (m³)
